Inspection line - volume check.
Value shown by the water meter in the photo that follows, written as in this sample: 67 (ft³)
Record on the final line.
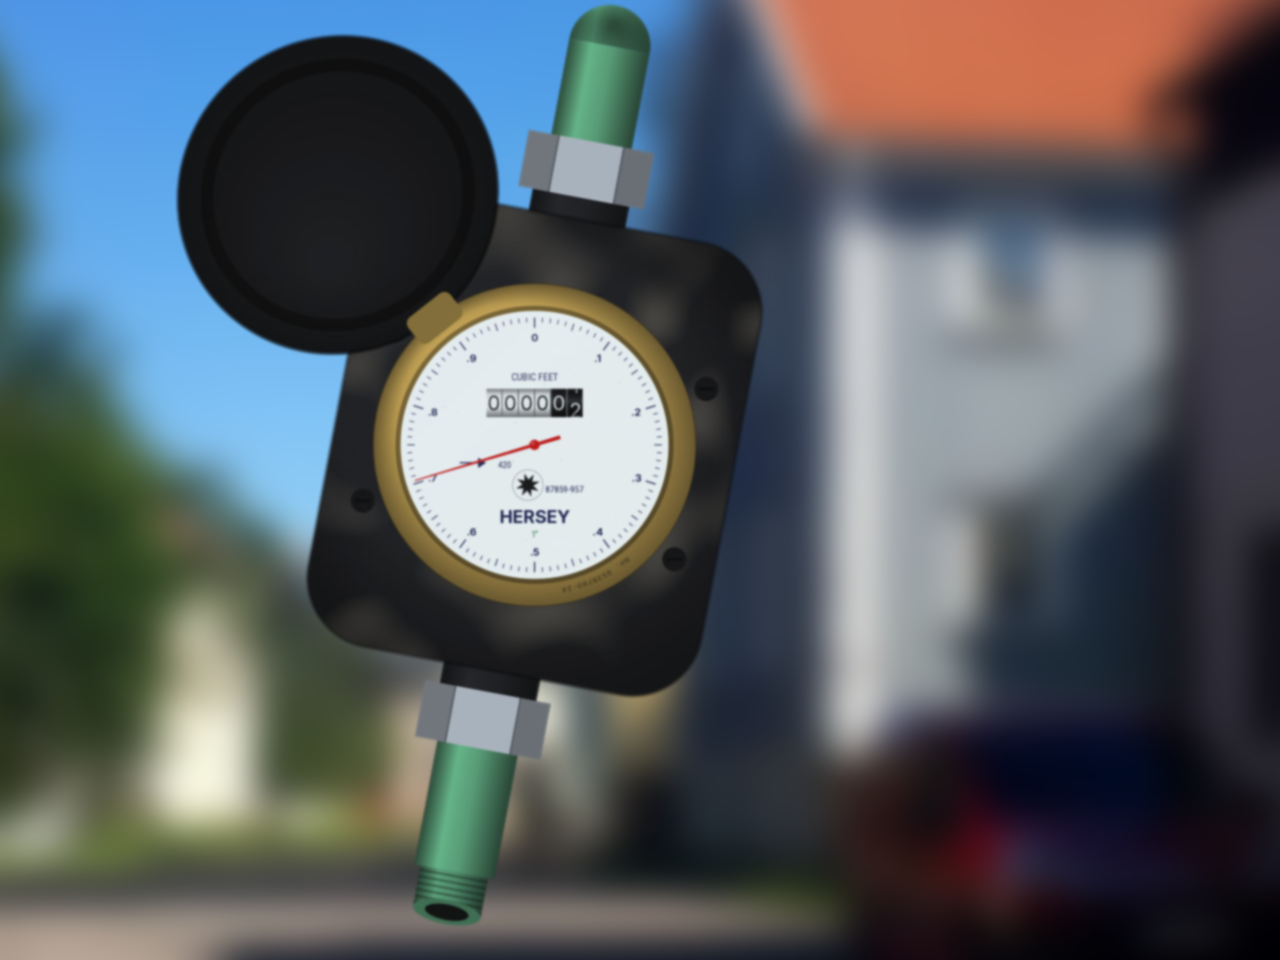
1.70 (ft³)
